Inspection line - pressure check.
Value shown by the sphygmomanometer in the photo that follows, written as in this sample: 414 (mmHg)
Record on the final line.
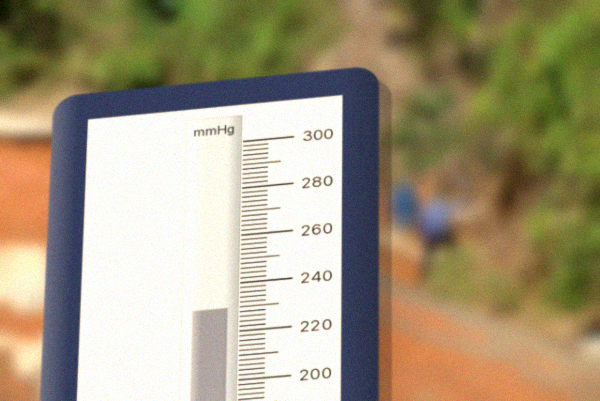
230 (mmHg)
